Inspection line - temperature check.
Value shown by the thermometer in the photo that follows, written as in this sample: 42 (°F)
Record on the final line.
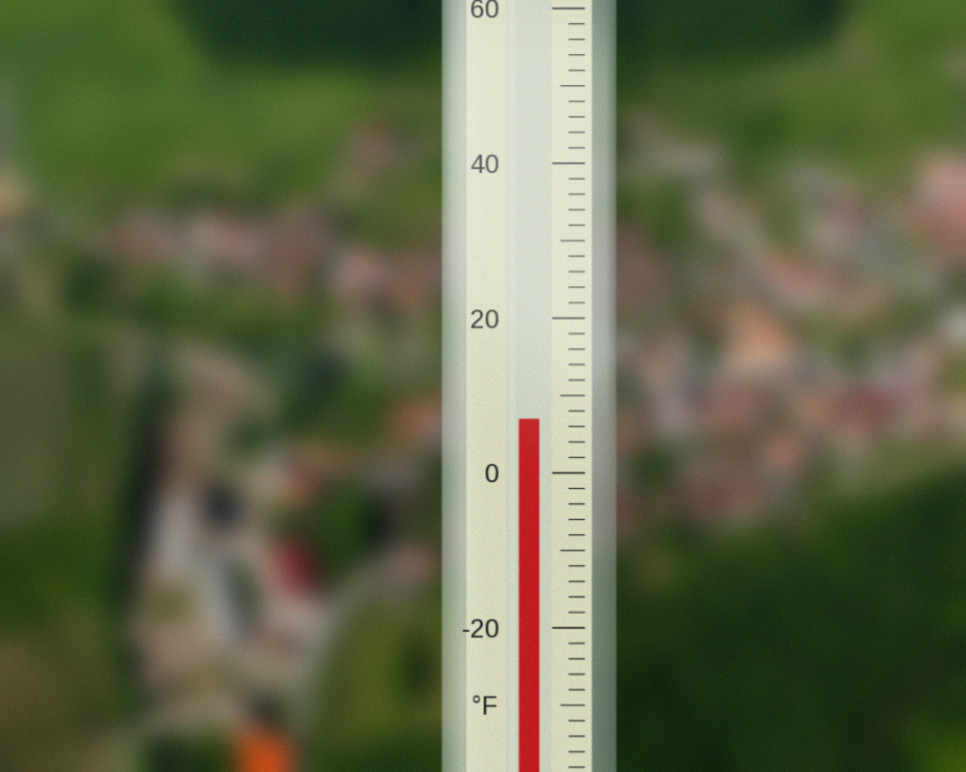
7 (°F)
